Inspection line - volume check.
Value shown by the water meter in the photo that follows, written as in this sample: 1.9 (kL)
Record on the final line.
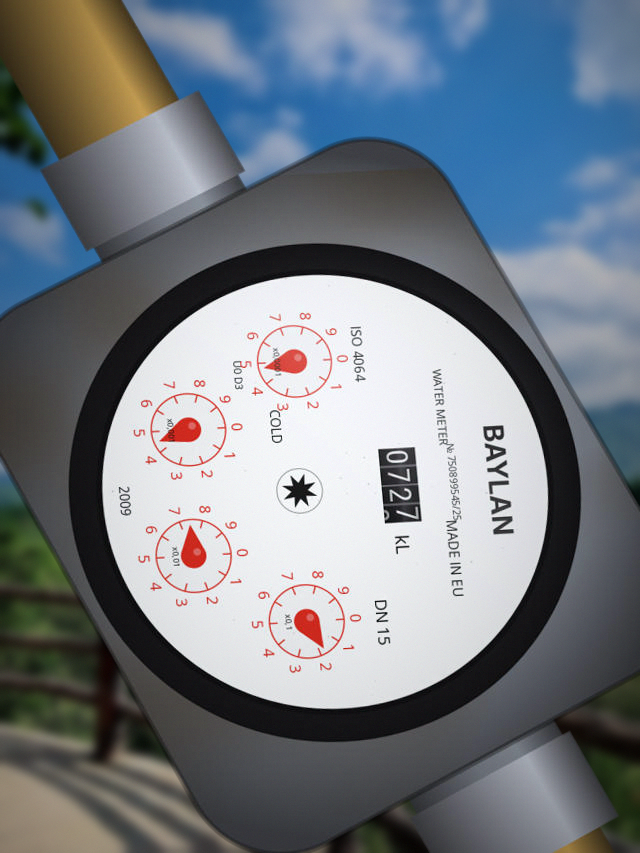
727.1744 (kL)
